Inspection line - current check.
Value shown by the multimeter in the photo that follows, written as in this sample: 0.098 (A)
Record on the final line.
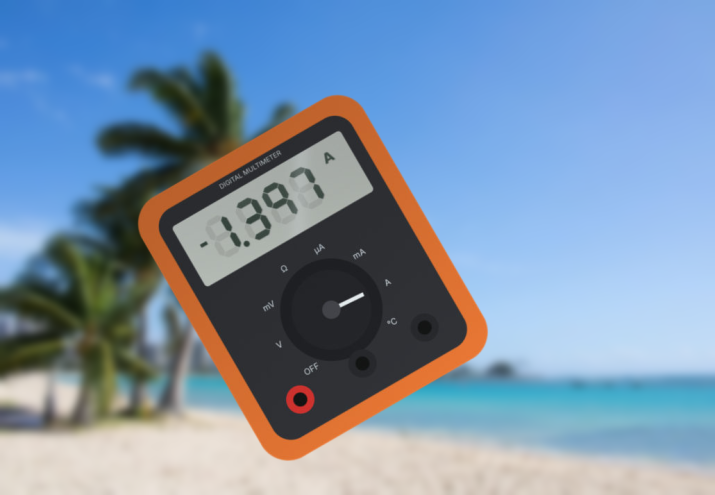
-1.397 (A)
